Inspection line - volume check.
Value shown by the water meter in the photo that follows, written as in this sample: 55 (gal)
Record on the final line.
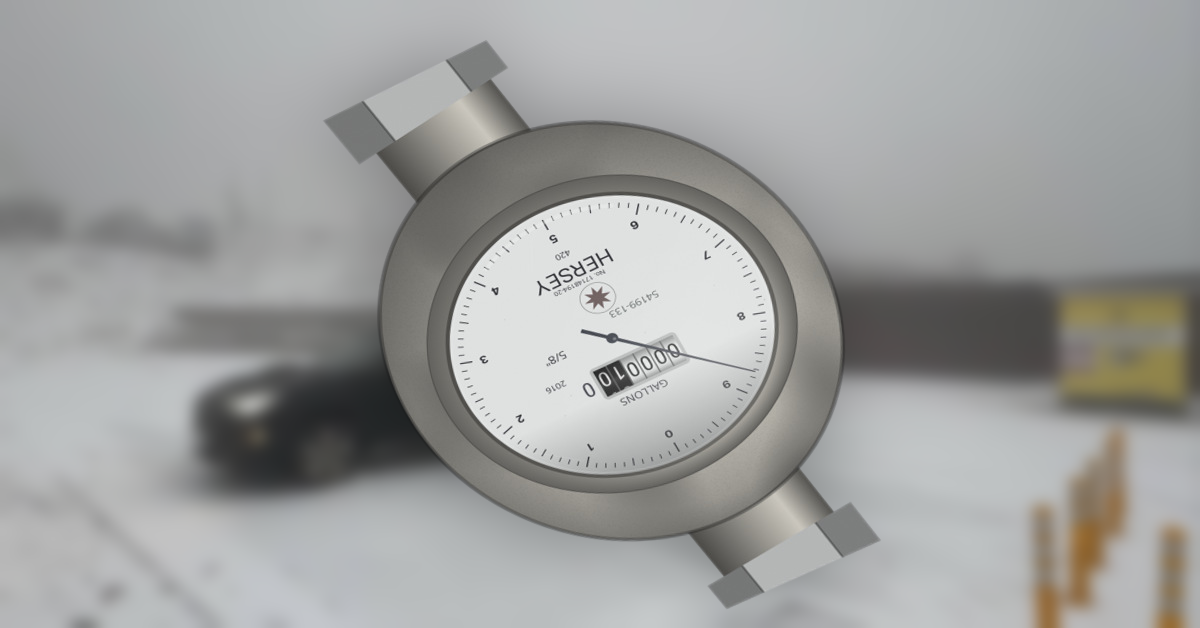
98.7 (gal)
